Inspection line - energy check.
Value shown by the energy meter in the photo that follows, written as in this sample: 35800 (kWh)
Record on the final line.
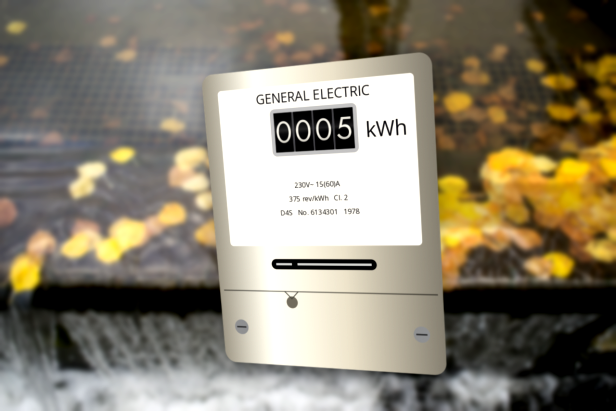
5 (kWh)
